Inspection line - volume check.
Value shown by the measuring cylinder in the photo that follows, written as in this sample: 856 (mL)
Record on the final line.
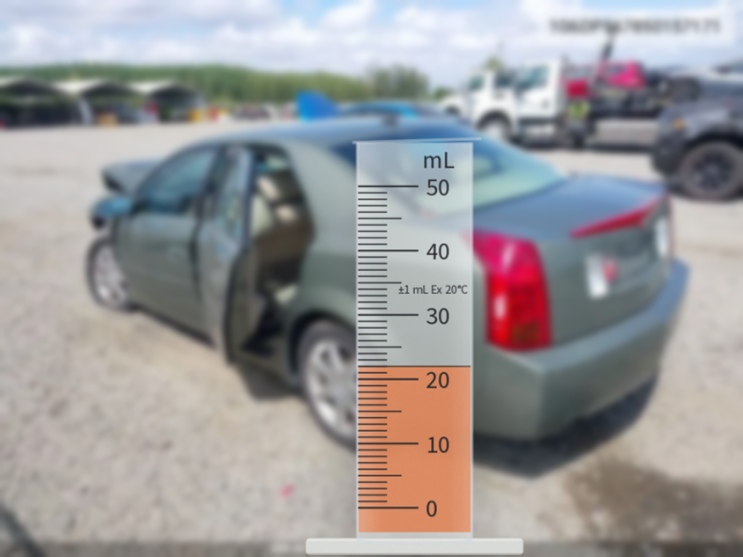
22 (mL)
